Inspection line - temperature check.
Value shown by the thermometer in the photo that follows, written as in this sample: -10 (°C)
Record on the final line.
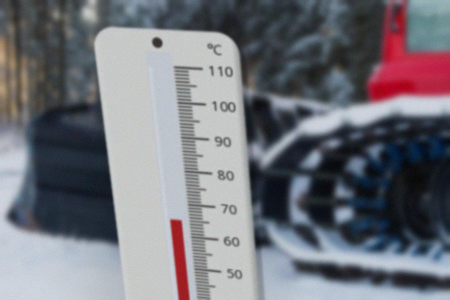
65 (°C)
